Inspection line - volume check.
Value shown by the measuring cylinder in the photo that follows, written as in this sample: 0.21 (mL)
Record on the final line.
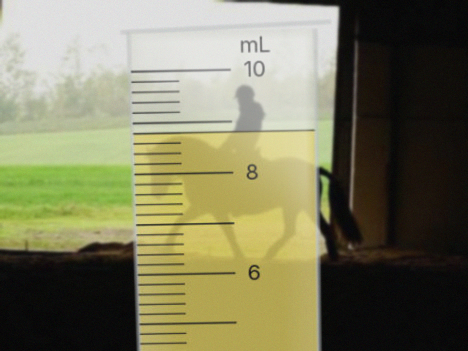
8.8 (mL)
